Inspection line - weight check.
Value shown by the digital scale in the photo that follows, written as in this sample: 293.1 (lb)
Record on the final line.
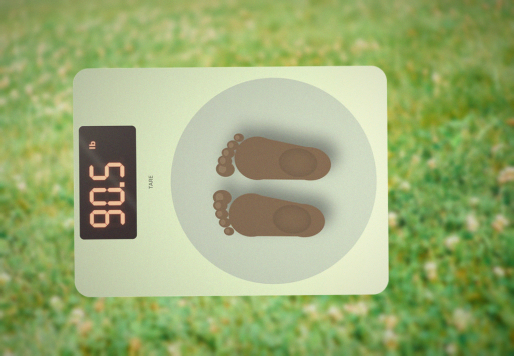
90.5 (lb)
